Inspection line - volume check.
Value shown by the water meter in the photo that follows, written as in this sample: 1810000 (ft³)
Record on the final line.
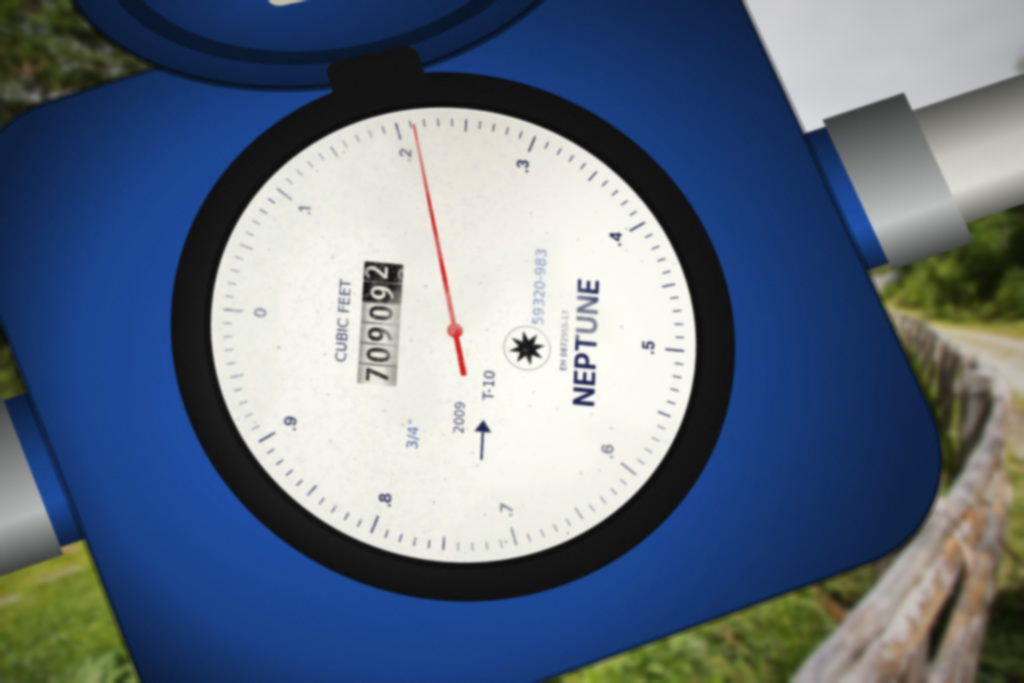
709092.21 (ft³)
